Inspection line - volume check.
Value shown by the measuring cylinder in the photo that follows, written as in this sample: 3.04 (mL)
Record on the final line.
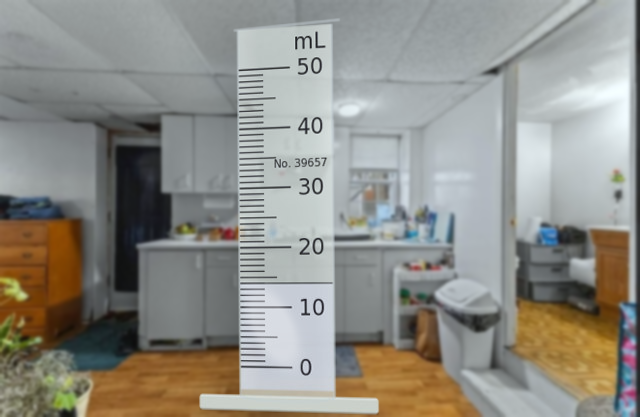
14 (mL)
